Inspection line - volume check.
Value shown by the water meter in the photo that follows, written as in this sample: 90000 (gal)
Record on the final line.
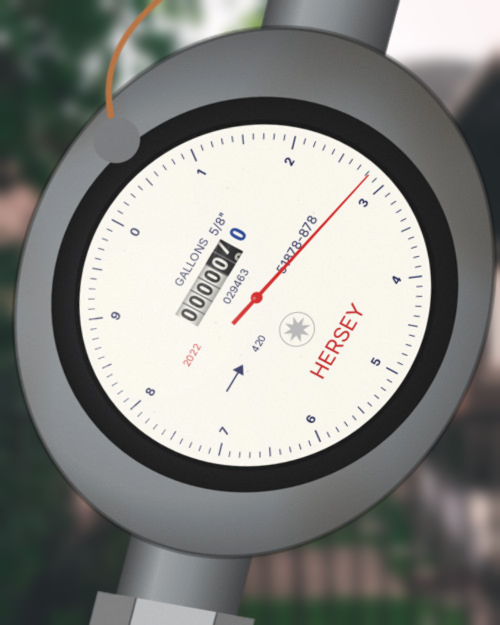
72.8 (gal)
